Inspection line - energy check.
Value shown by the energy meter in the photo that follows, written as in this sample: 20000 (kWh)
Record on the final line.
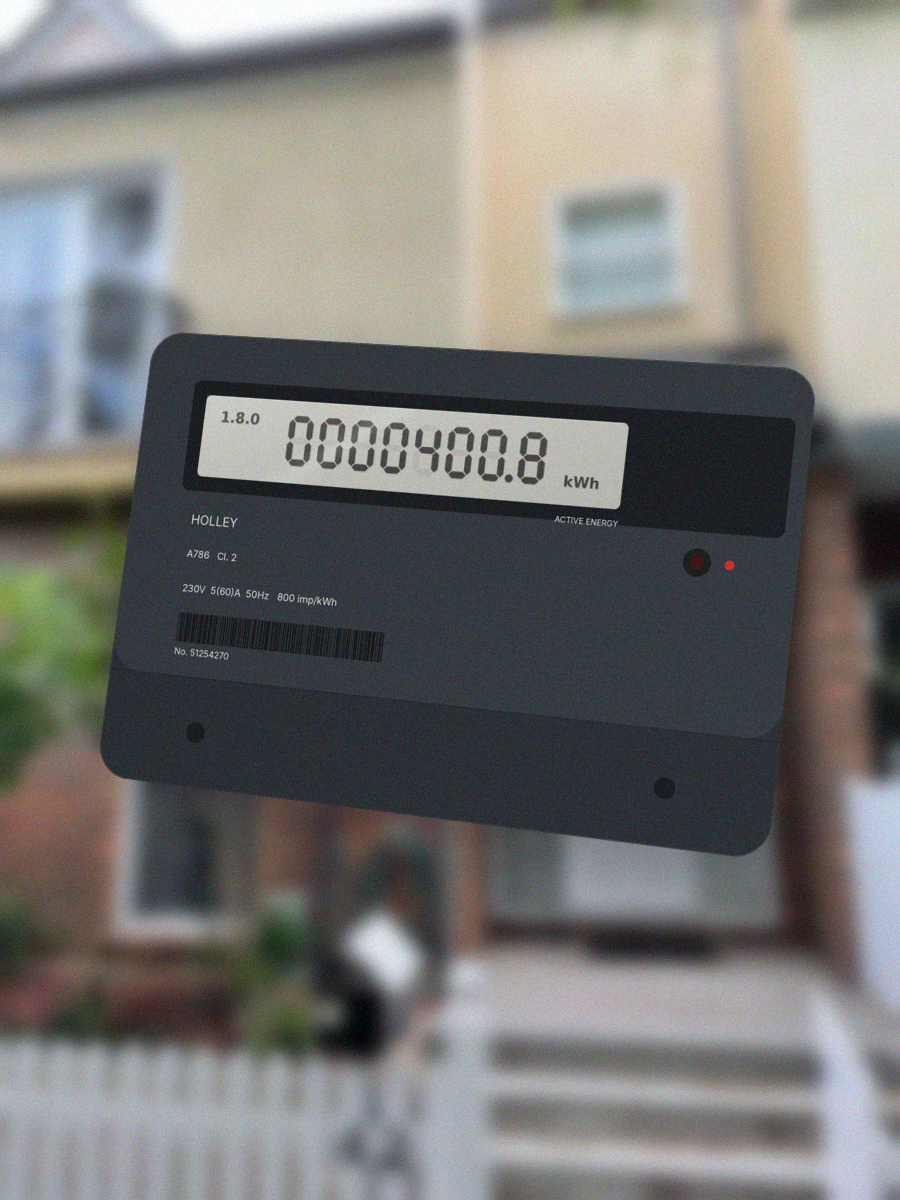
400.8 (kWh)
